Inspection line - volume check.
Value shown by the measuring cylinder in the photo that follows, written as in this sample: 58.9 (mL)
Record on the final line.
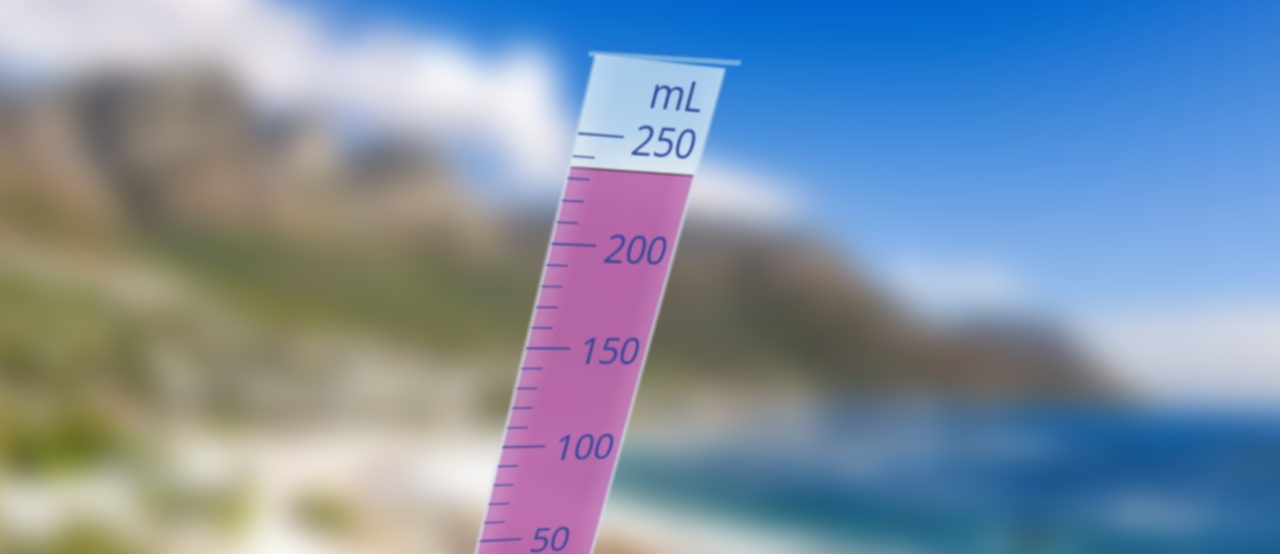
235 (mL)
